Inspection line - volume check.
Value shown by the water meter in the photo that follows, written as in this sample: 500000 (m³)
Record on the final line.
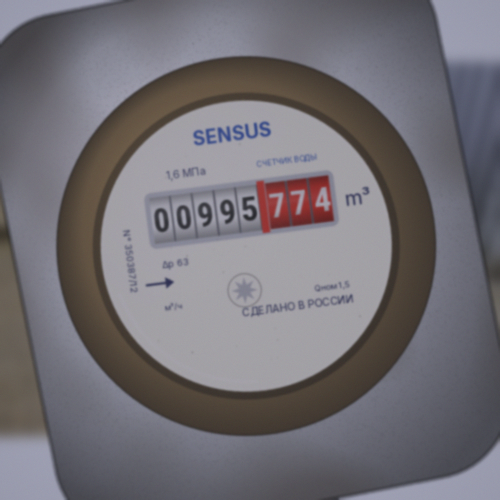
995.774 (m³)
